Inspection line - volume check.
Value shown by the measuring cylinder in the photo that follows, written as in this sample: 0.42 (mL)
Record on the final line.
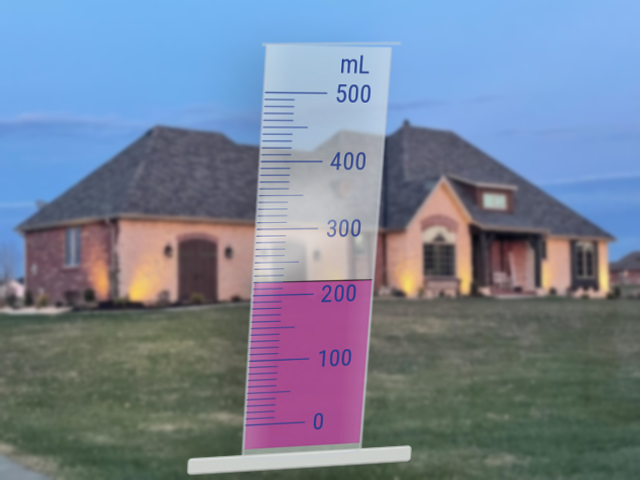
220 (mL)
